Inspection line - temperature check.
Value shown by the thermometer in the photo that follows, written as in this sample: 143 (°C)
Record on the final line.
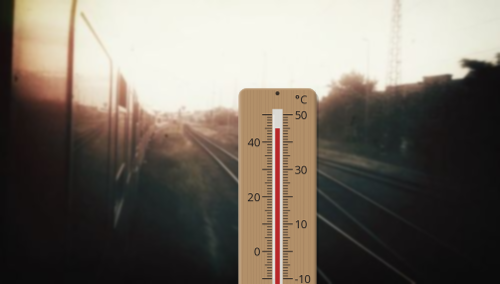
45 (°C)
